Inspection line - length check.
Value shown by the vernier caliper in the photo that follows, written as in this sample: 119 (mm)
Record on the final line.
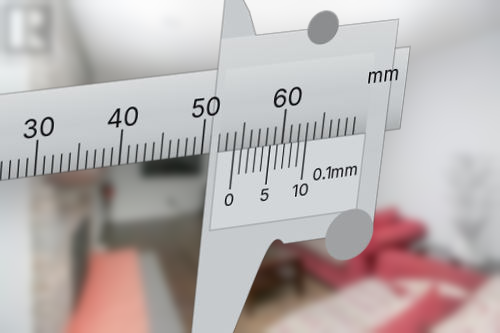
54.0 (mm)
